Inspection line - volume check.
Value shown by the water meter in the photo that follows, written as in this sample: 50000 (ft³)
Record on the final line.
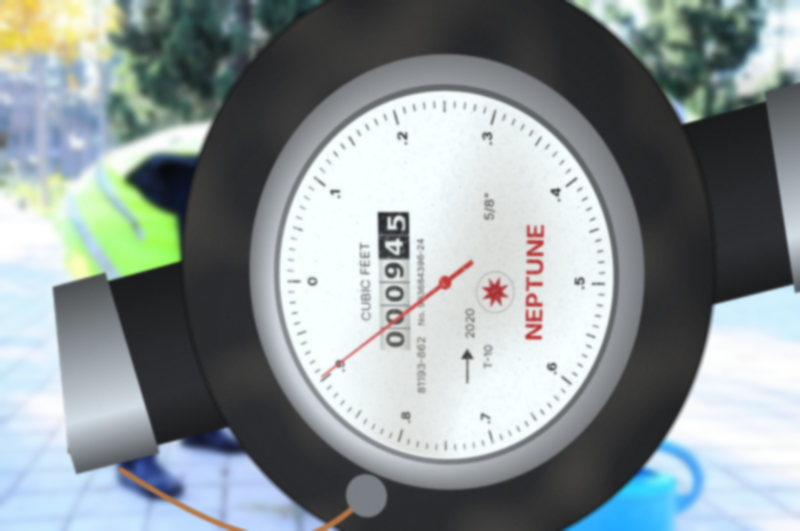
944.90 (ft³)
